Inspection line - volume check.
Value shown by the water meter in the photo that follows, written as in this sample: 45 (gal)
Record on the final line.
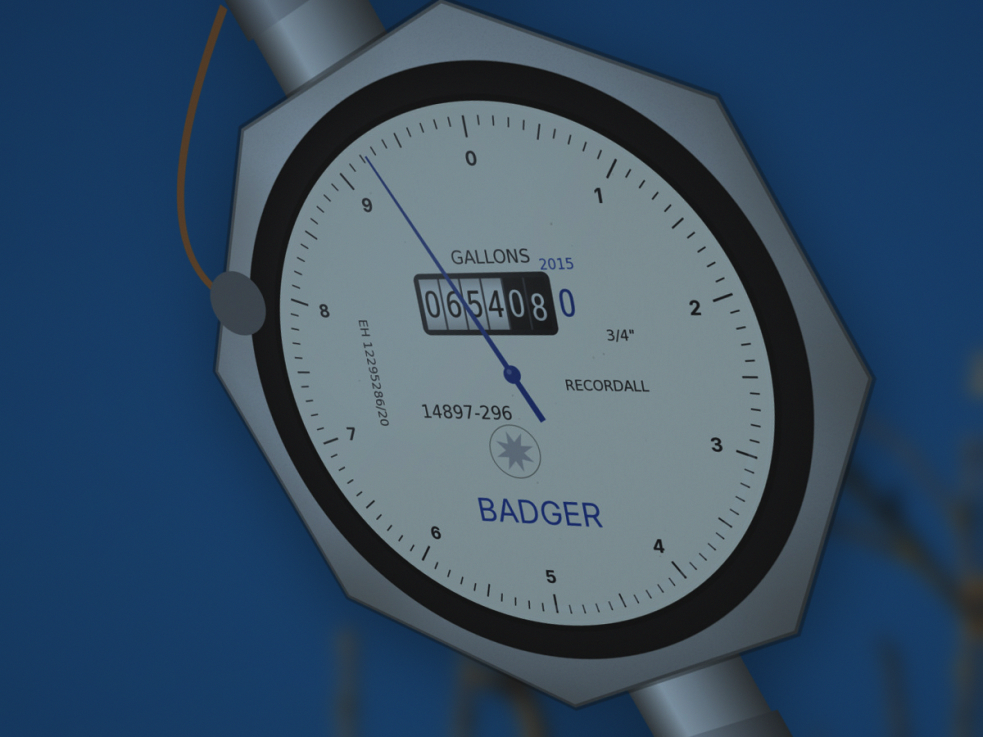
654079.2 (gal)
